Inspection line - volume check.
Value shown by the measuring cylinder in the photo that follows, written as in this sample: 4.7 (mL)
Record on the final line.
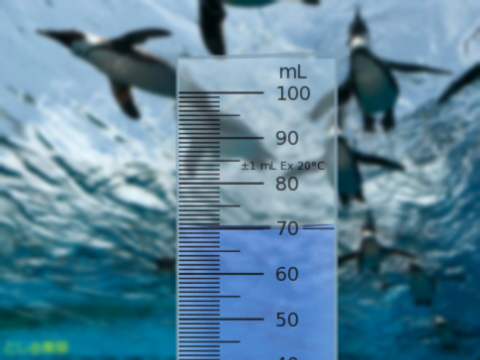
70 (mL)
